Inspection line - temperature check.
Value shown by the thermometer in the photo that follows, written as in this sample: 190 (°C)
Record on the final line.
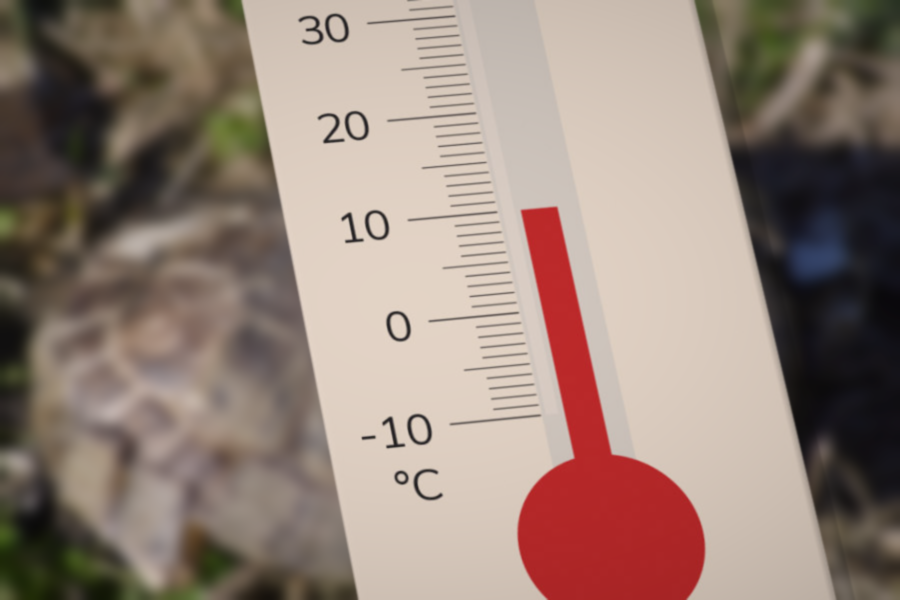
10 (°C)
